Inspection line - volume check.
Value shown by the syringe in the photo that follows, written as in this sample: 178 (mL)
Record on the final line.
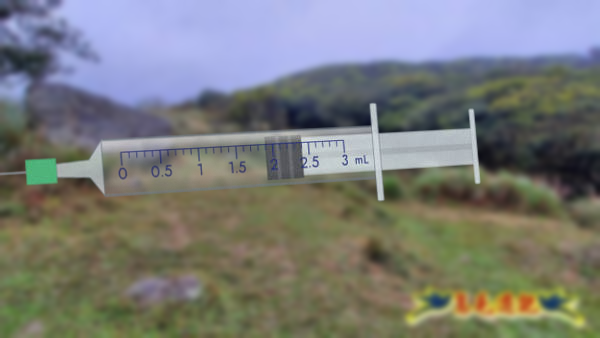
1.9 (mL)
